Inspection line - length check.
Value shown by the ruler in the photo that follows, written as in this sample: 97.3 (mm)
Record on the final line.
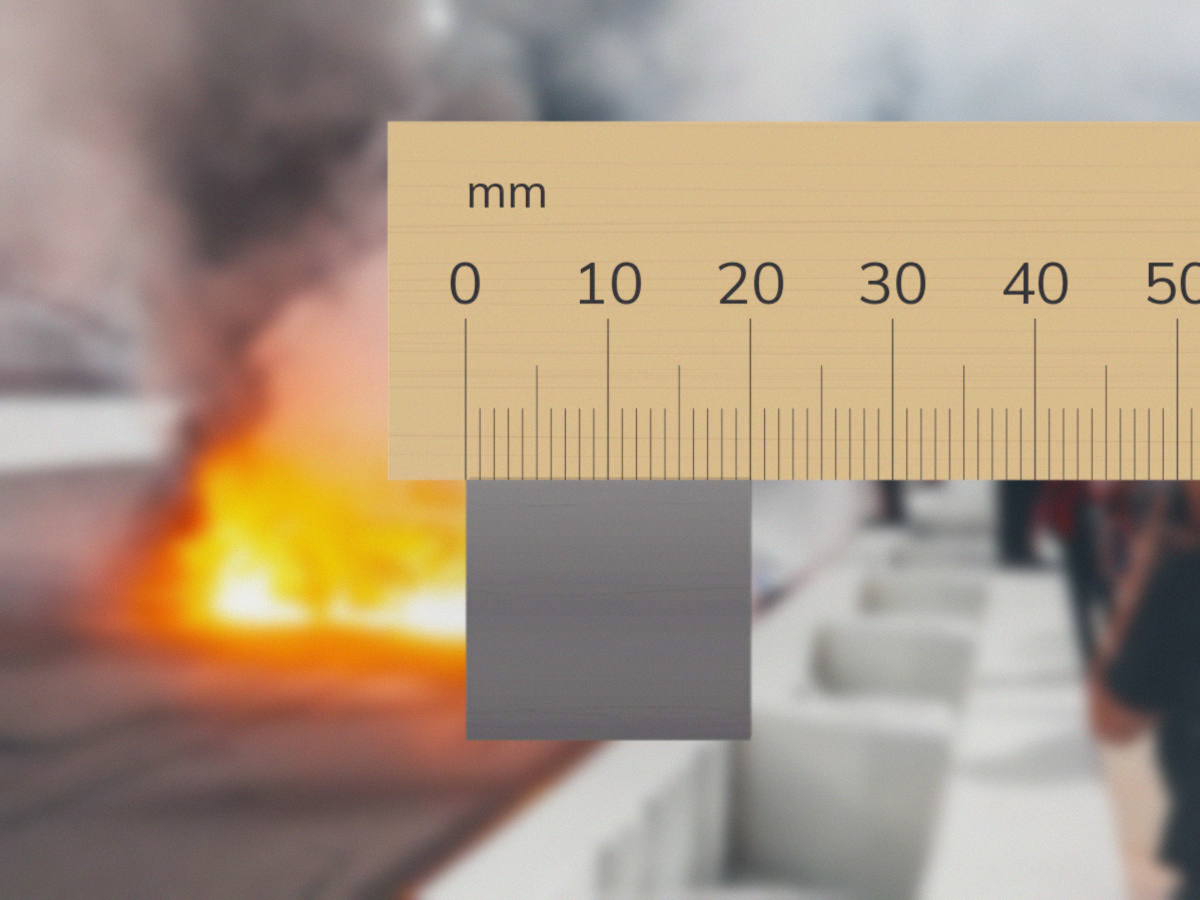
20 (mm)
